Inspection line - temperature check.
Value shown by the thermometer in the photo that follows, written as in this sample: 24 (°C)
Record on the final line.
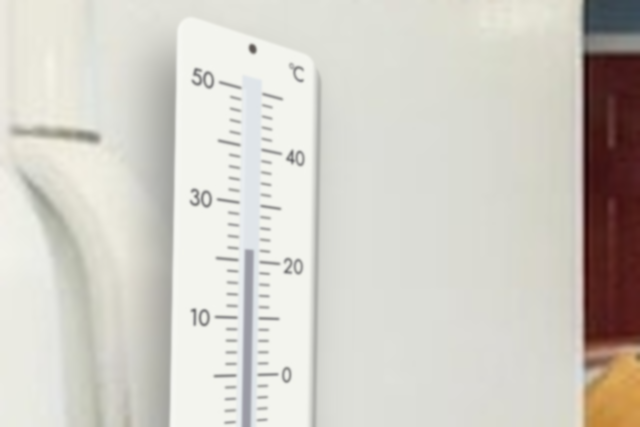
22 (°C)
